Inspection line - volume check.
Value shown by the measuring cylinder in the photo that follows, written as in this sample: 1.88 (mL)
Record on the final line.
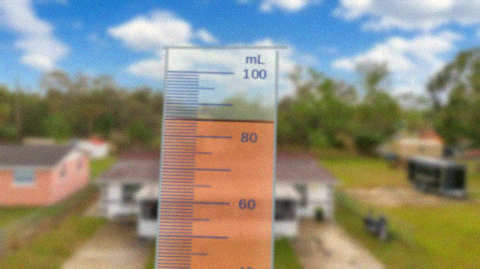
85 (mL)
